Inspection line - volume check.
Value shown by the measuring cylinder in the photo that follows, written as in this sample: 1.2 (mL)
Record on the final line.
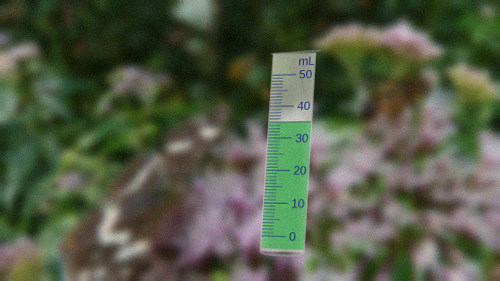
35 (mL)
